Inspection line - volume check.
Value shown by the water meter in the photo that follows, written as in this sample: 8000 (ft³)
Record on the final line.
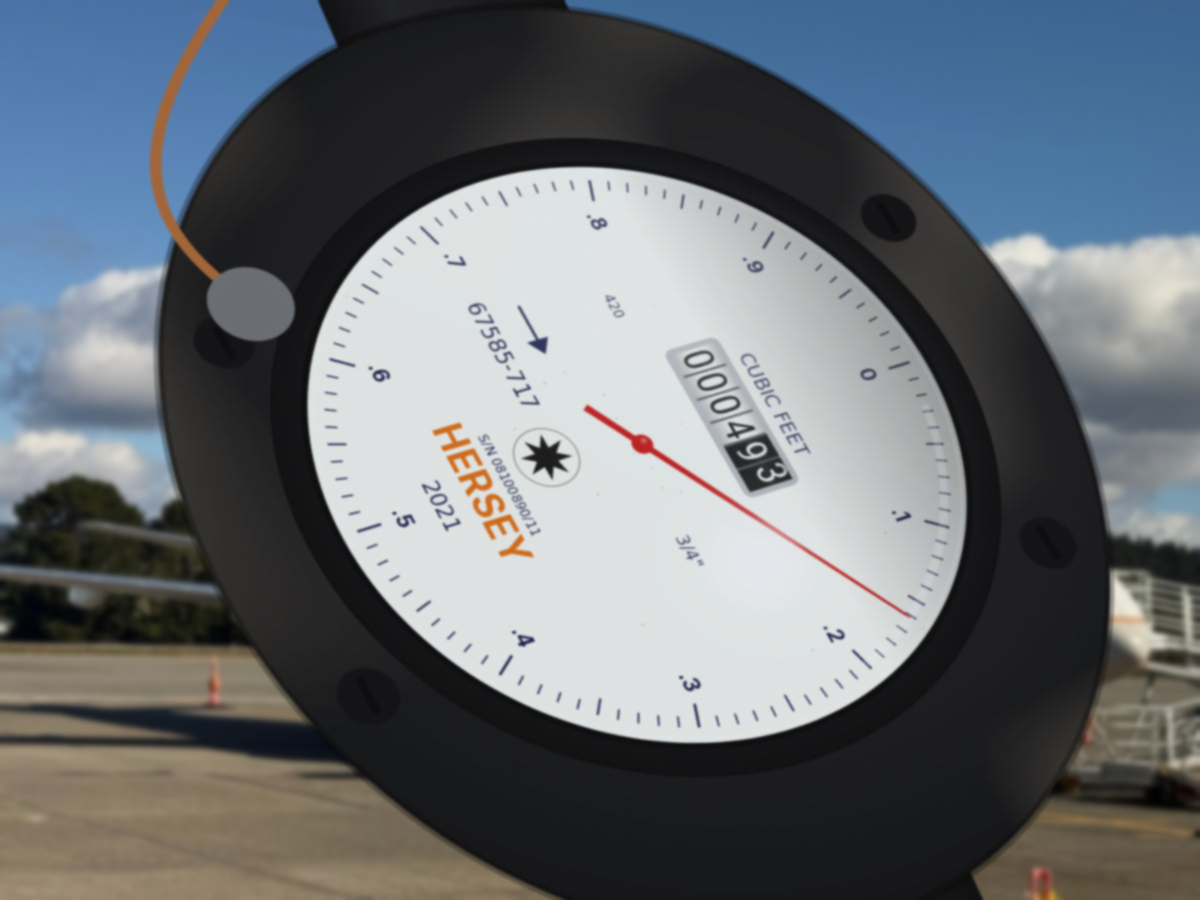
493.16 (ft³)
